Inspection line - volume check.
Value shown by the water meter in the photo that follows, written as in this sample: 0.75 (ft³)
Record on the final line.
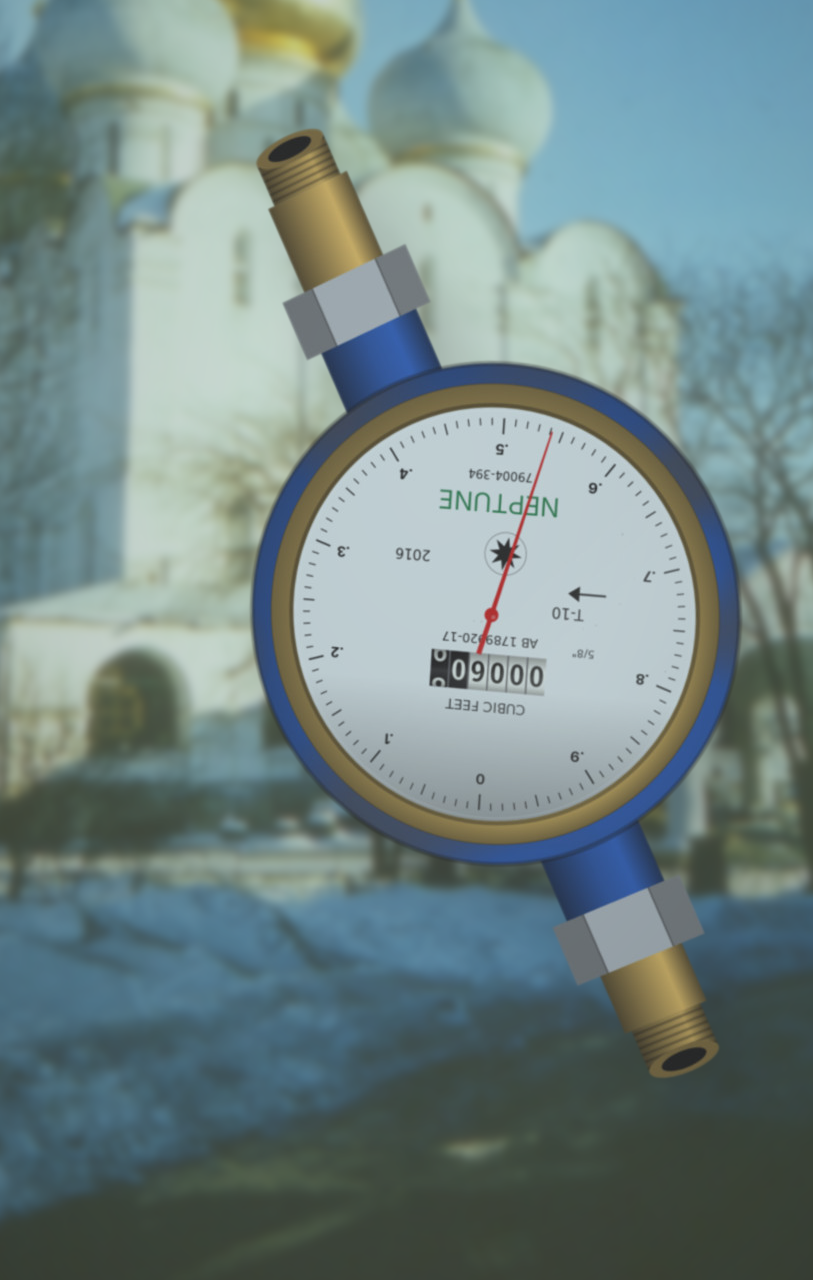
608.54 (ft³)
